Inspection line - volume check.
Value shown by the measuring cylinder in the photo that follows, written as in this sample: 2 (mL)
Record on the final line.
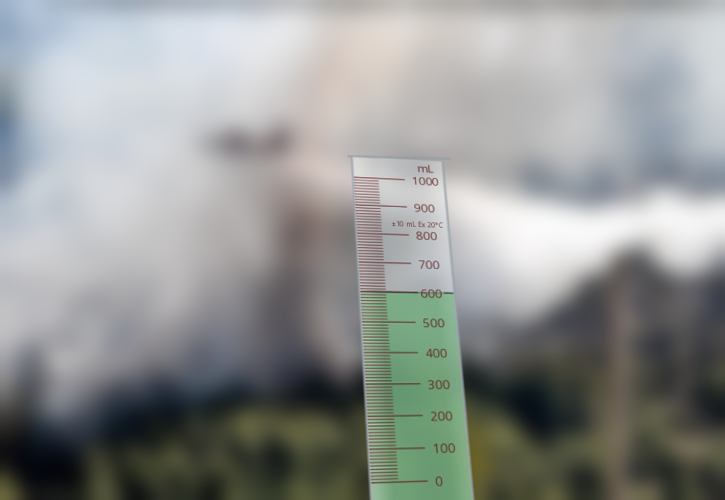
600 (mL)
